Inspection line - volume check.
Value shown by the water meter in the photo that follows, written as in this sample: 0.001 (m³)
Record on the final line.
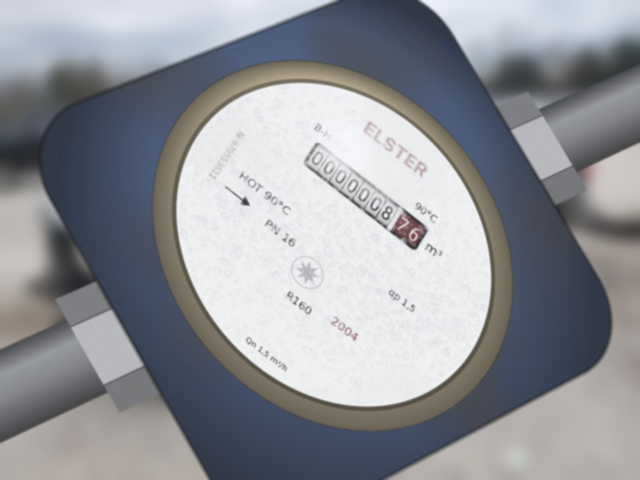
8.76 (m³)
